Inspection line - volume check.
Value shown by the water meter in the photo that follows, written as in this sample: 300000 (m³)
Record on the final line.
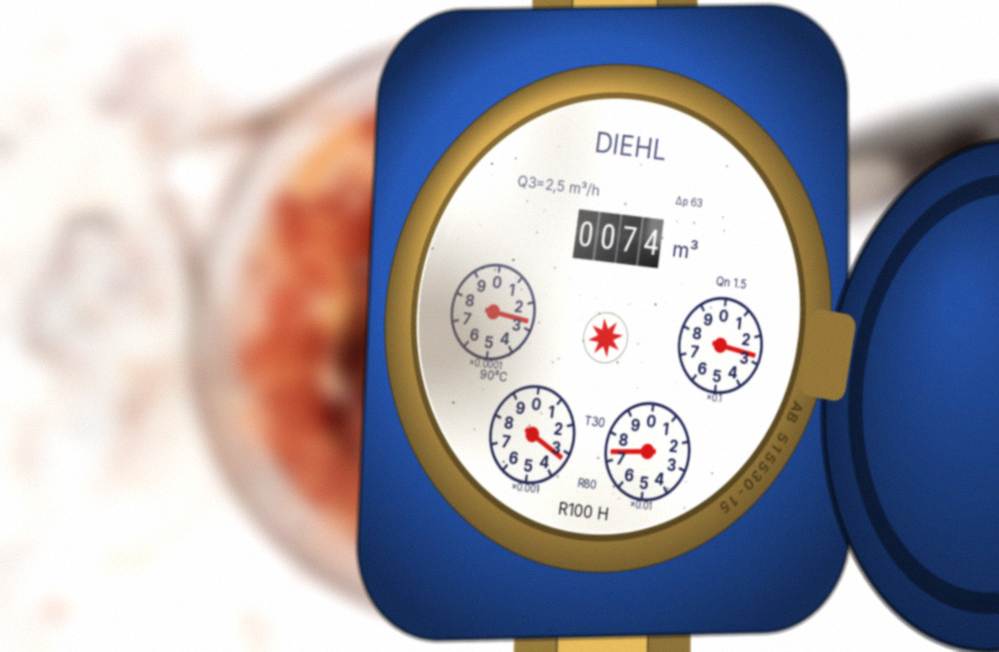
74.2732 (m³)
